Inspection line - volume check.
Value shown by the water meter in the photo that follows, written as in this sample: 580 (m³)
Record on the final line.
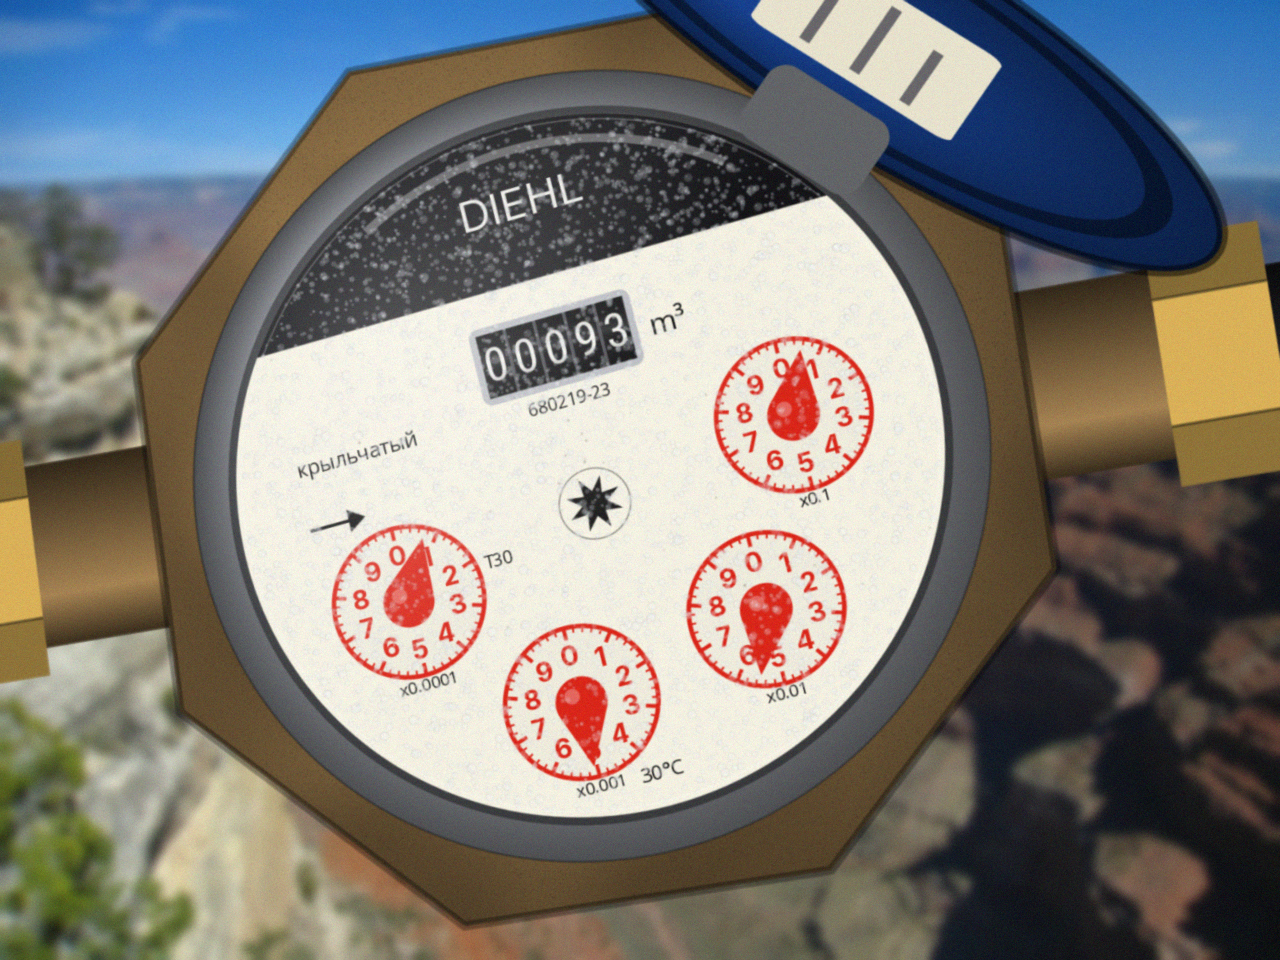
93.0550 (m³)
